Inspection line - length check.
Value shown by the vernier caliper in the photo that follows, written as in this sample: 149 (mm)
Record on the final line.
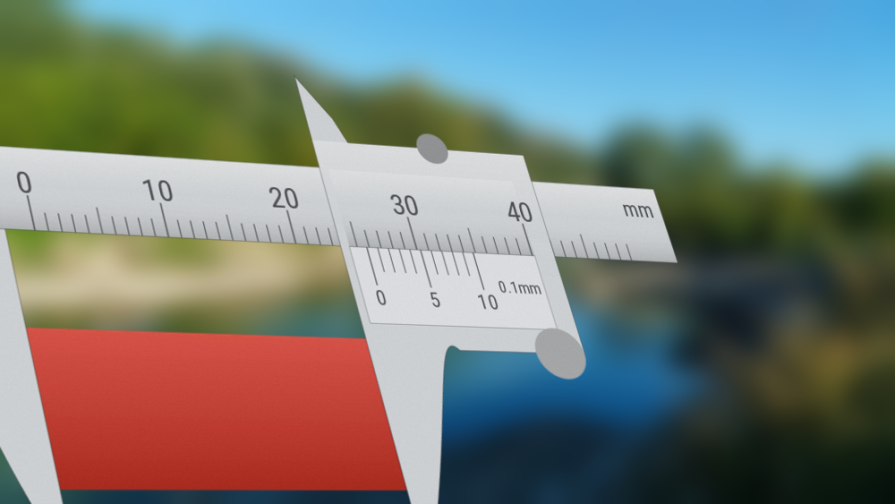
25.8 (mm)
